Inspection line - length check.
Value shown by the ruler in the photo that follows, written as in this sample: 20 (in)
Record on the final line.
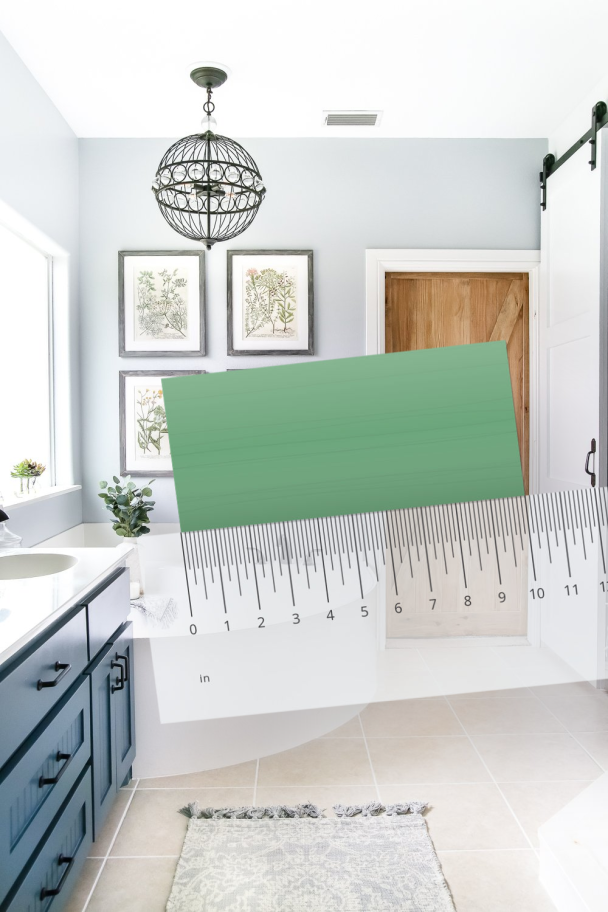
10 (in)
